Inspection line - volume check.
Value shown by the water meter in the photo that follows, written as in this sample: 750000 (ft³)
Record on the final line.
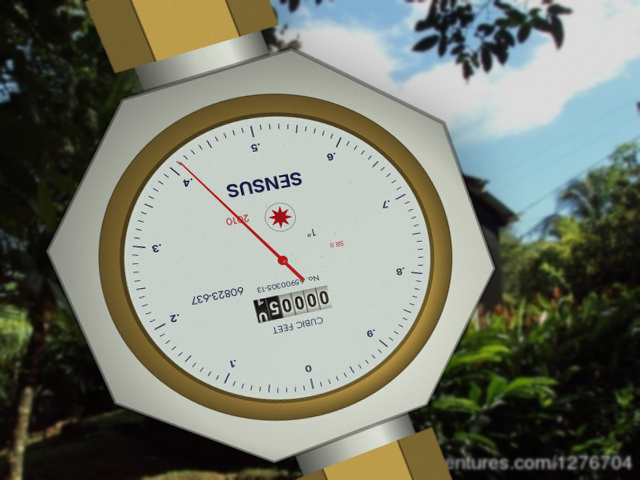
50.41 (ft³)
